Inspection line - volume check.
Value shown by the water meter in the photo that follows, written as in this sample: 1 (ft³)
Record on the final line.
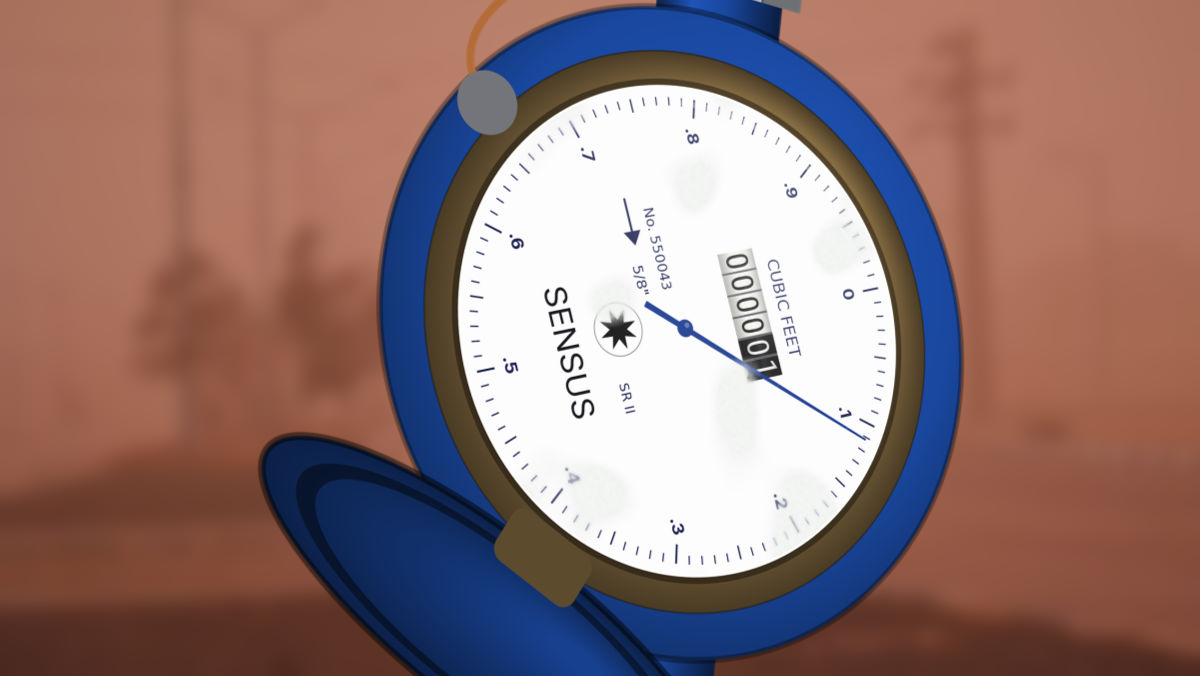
1.11 (ft³)
